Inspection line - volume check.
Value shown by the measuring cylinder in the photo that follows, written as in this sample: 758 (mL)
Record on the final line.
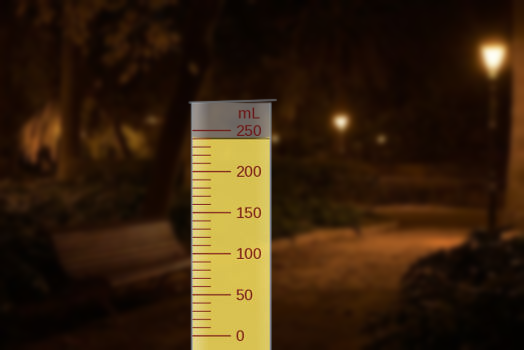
240 (mL)
